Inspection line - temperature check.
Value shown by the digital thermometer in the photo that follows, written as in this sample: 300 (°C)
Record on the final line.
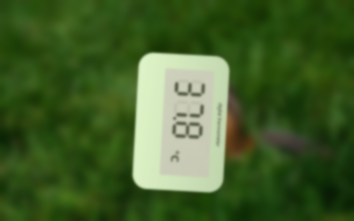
37.8 (°C)
